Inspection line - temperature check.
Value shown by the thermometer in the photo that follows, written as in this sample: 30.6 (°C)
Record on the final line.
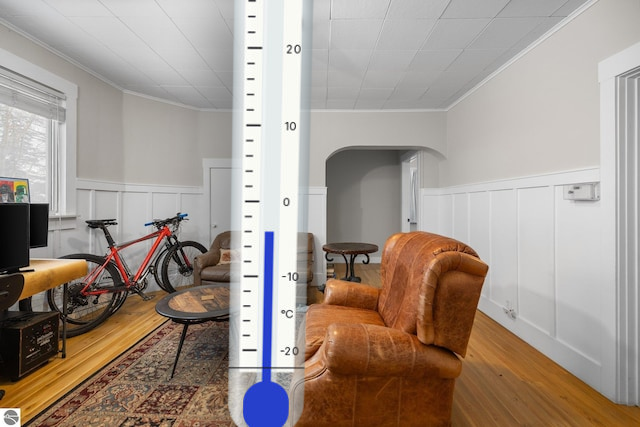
-4 (°C)
